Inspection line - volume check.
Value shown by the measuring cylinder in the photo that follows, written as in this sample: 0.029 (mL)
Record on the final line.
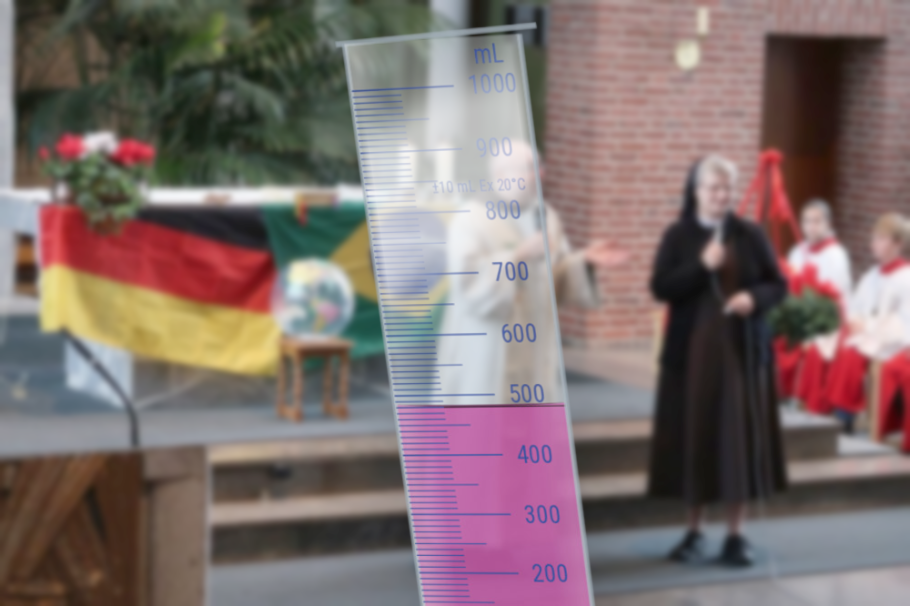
480 (mL)
